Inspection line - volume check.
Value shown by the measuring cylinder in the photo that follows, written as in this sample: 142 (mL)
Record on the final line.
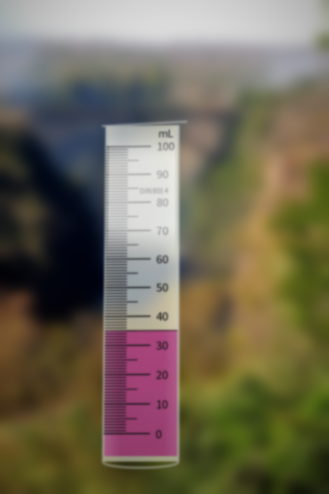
35 (mL)
